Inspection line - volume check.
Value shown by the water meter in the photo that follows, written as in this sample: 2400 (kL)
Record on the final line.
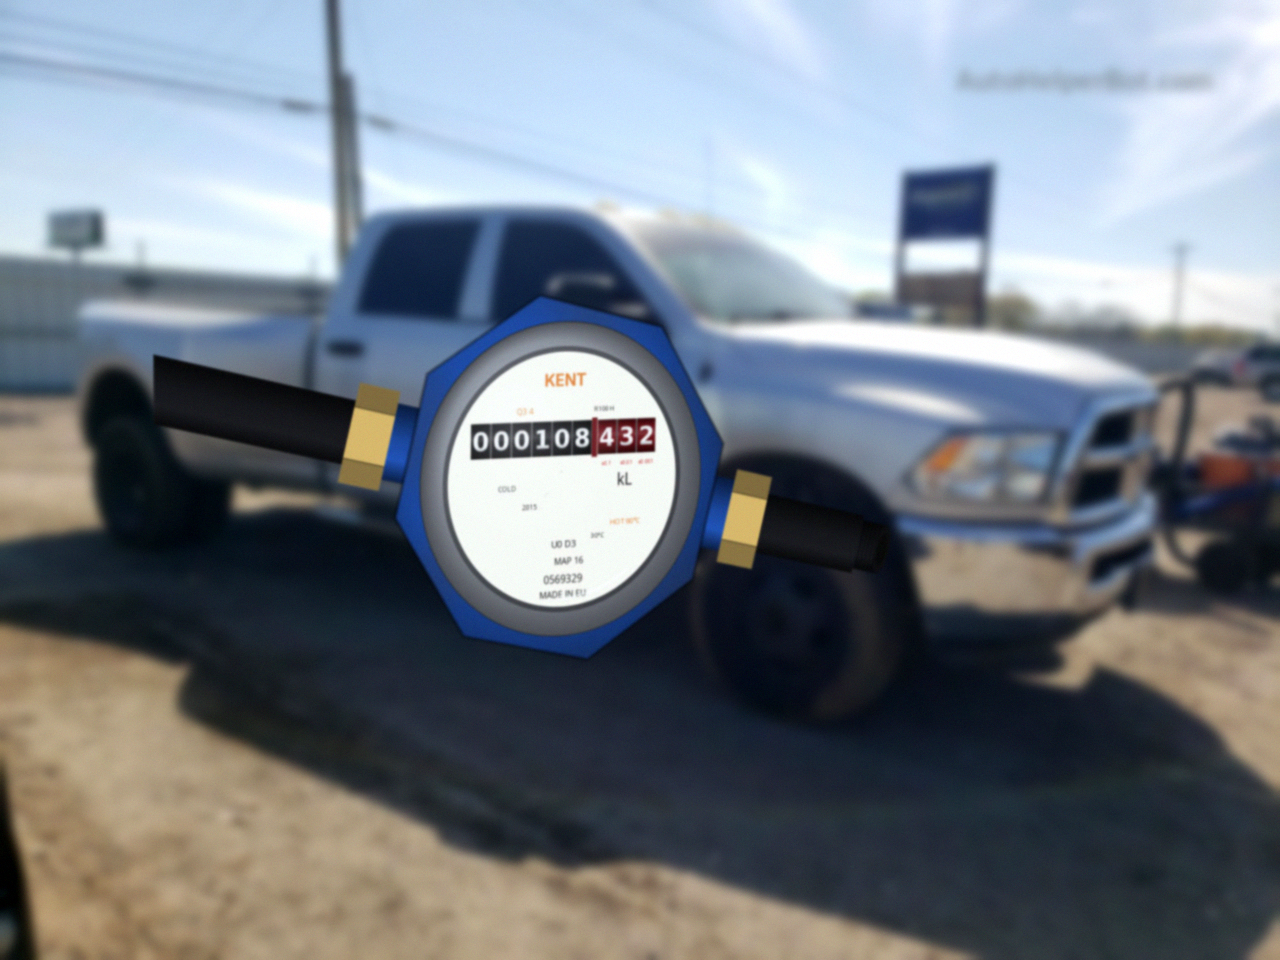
108.432 (kL)
